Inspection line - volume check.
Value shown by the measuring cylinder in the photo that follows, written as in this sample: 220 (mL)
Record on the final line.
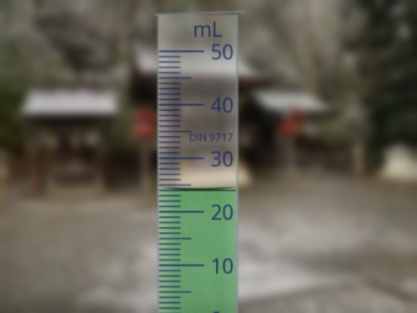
24 (mL)
